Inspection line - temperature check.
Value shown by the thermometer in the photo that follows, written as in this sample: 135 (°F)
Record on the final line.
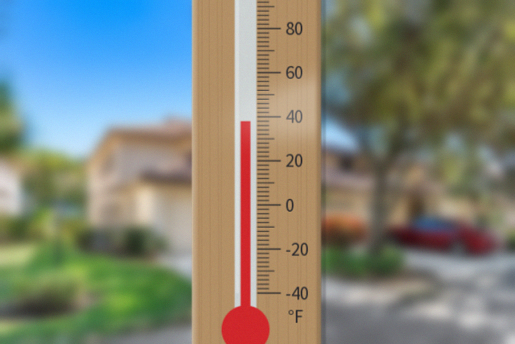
38 (°F)
